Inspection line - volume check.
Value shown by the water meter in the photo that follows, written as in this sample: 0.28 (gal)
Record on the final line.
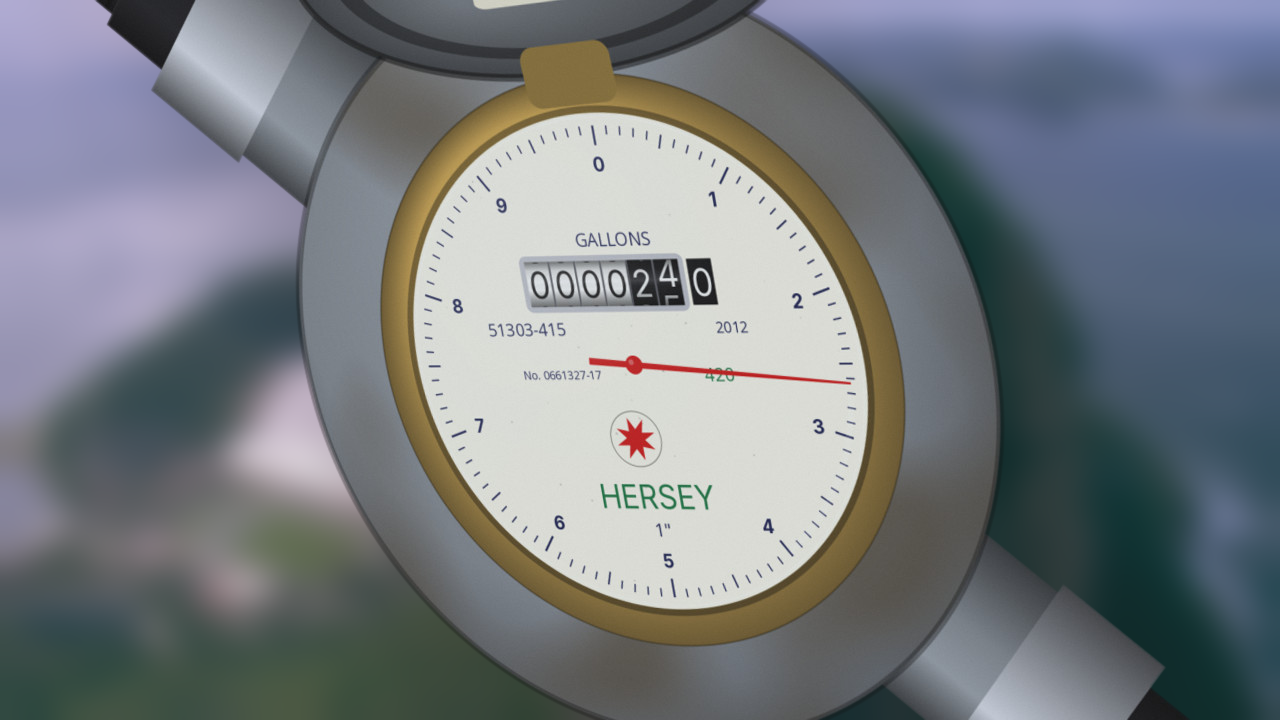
242.6 (gal)
